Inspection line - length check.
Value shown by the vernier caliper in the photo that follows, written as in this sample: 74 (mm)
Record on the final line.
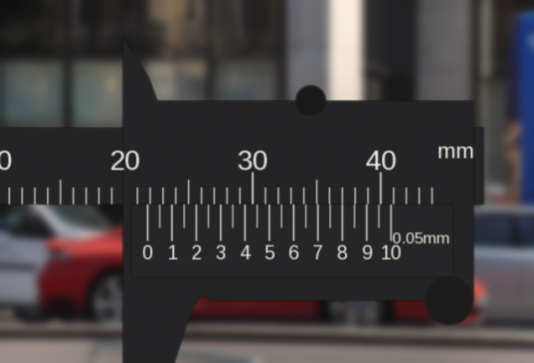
21.8 (mm)
